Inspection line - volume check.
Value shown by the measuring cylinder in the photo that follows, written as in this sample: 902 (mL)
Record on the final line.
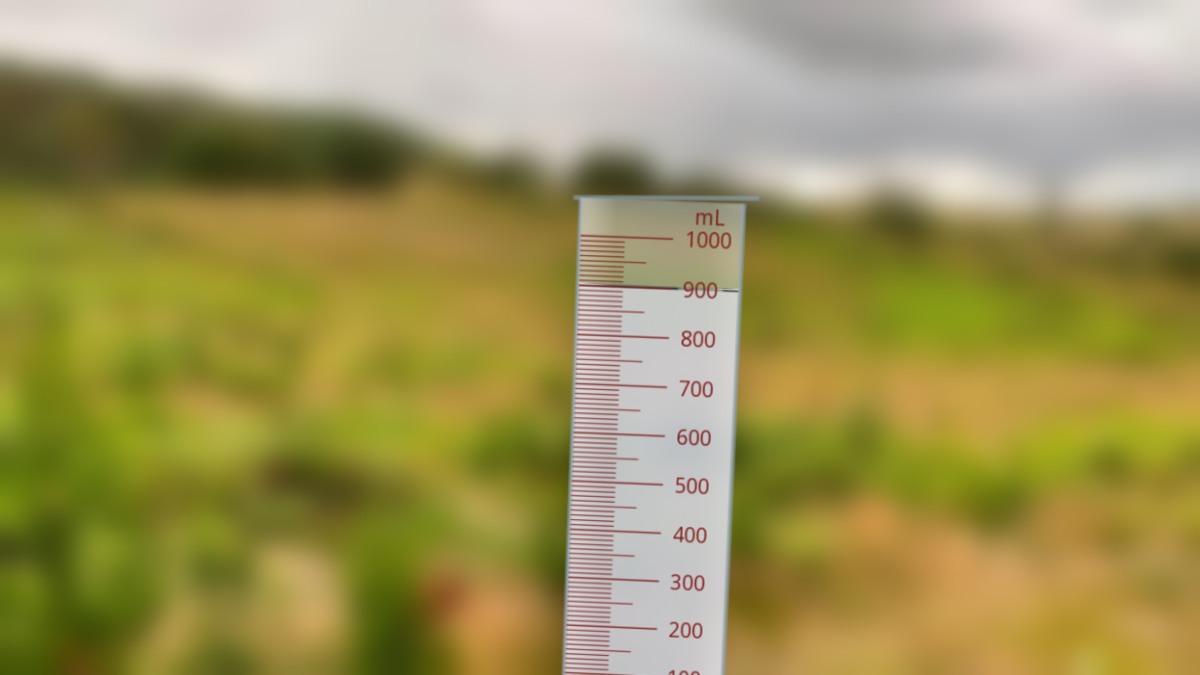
900 (mL)
